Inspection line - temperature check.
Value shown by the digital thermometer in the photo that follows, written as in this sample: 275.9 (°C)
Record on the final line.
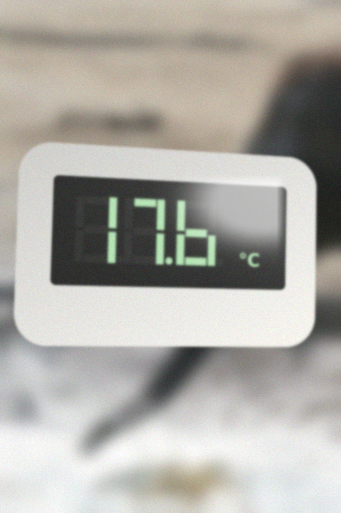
17.6 (°C)
